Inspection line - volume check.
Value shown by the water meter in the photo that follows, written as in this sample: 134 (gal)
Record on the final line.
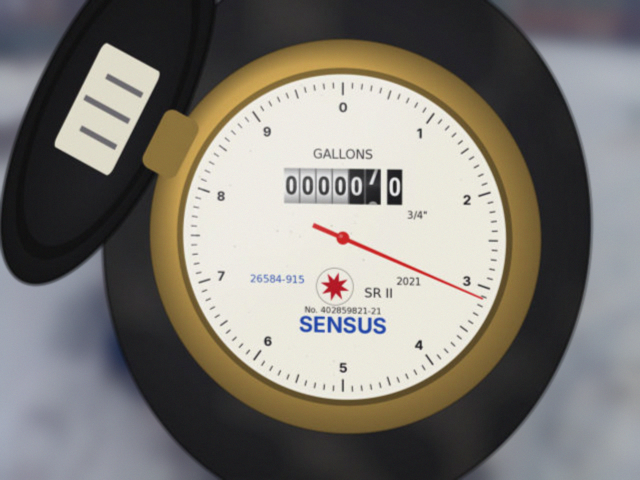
73.1 (gal)
